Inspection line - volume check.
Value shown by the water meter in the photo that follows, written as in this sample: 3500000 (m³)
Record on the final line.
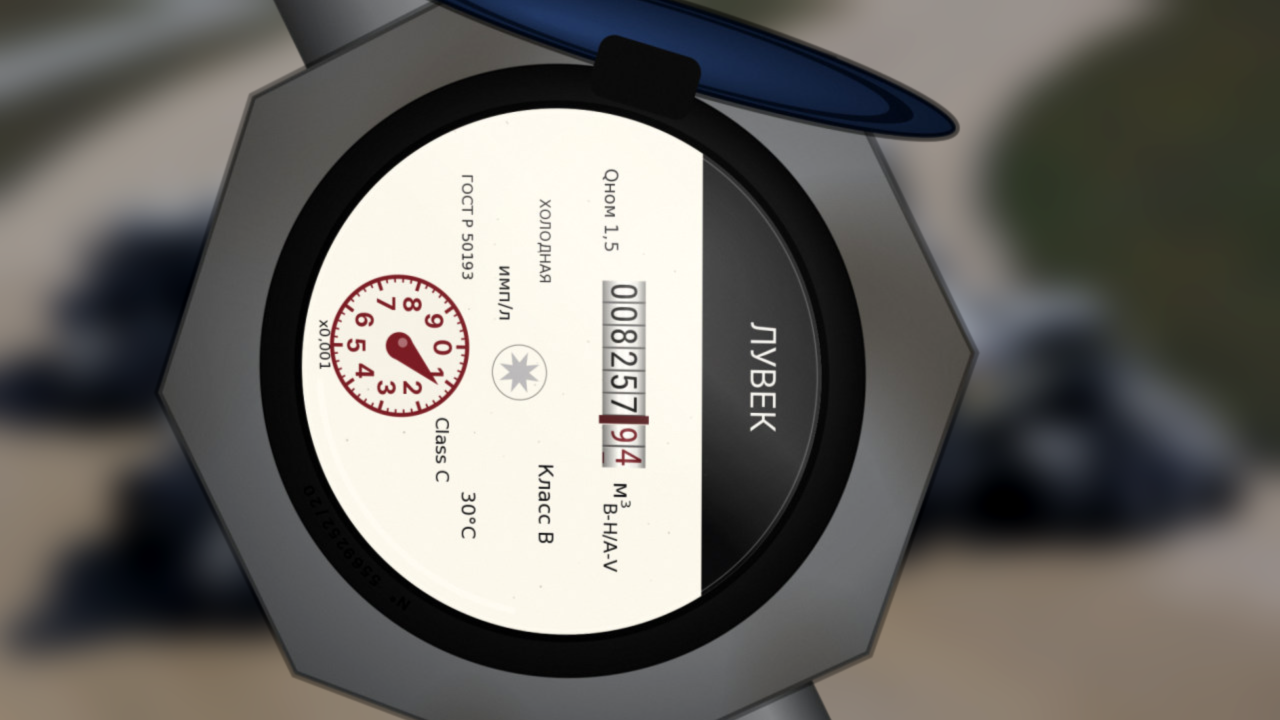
8257.941 (m³)
